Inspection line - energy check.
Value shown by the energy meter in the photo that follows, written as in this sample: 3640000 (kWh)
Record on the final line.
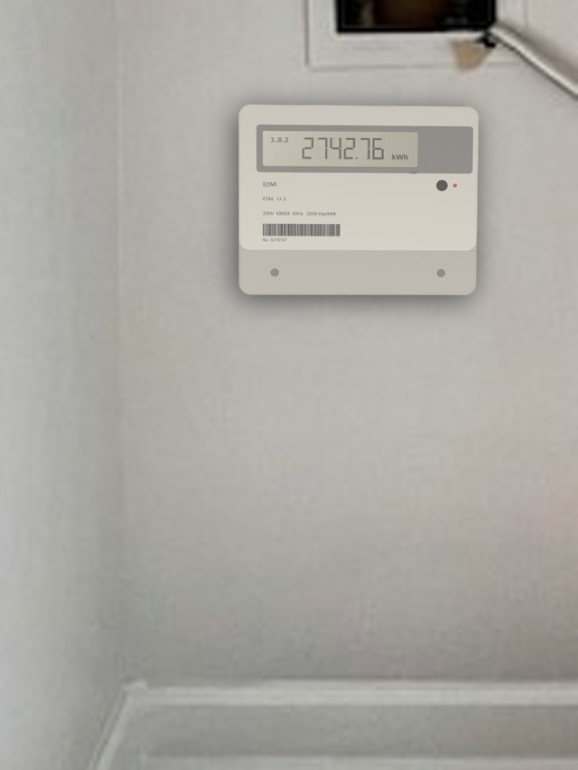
2742.76 (kWh)
